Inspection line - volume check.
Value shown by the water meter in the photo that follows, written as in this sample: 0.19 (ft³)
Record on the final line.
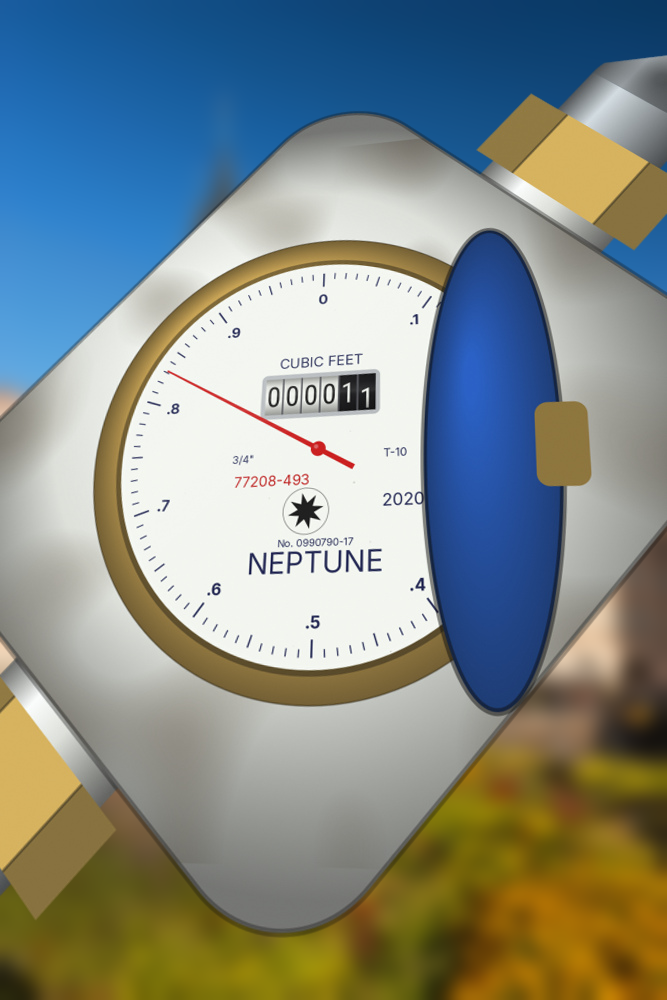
10.83 (ft³)
